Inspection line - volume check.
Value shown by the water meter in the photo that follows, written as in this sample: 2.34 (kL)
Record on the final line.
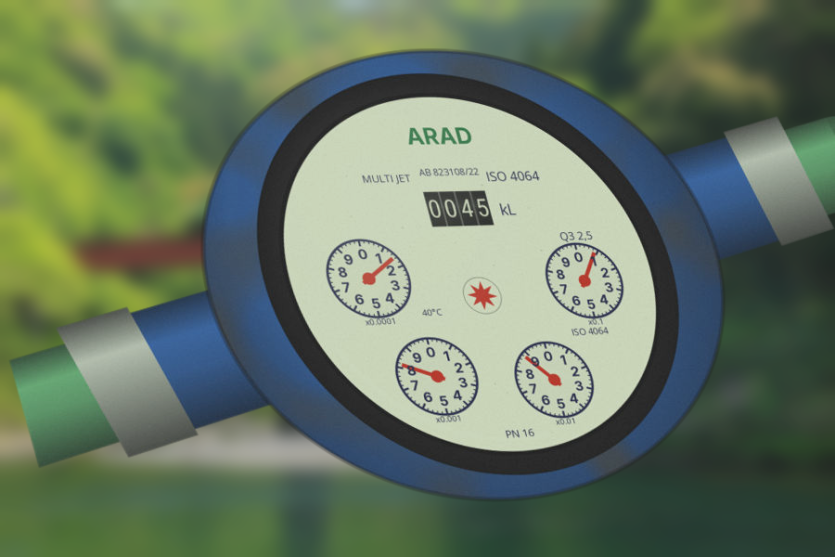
45.0881 (kL)
